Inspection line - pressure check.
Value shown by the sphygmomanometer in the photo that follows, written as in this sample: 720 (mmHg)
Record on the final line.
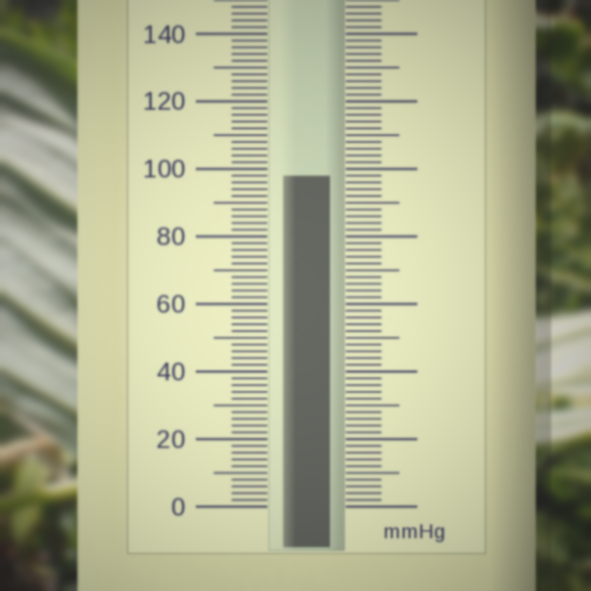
98 (mmHg)
